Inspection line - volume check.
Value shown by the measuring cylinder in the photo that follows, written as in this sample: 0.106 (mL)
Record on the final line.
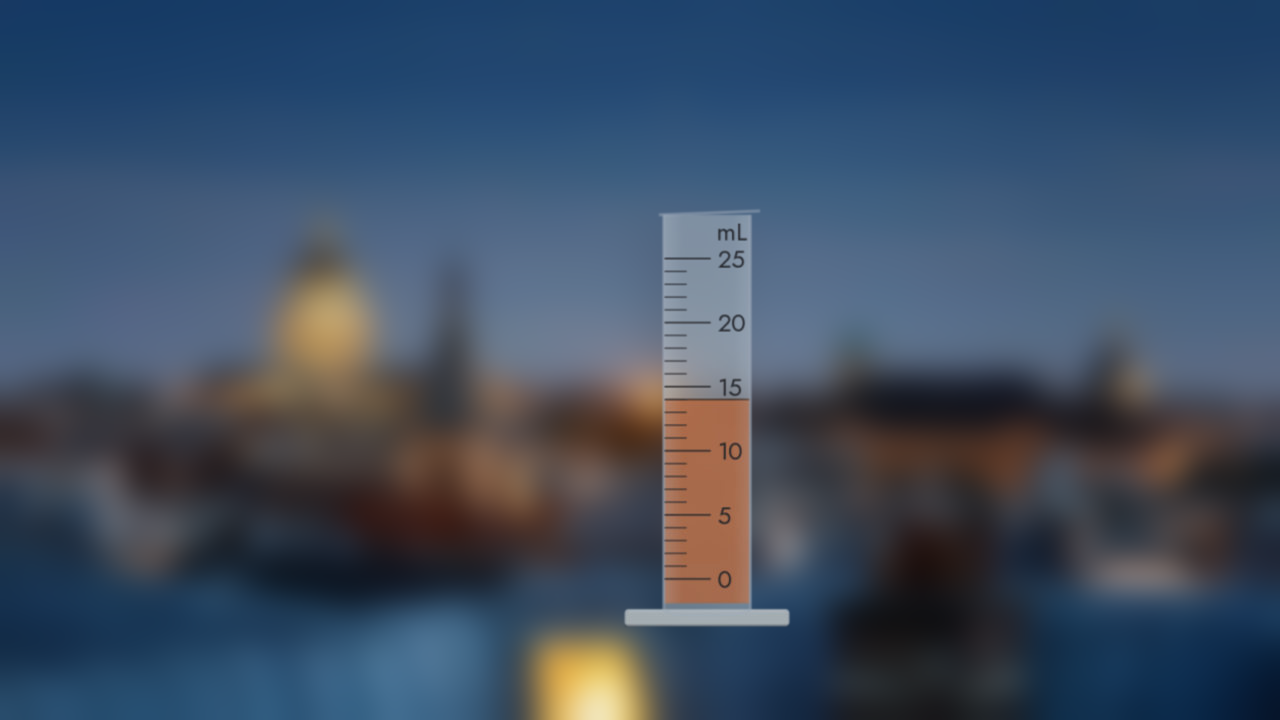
14 (mL)
